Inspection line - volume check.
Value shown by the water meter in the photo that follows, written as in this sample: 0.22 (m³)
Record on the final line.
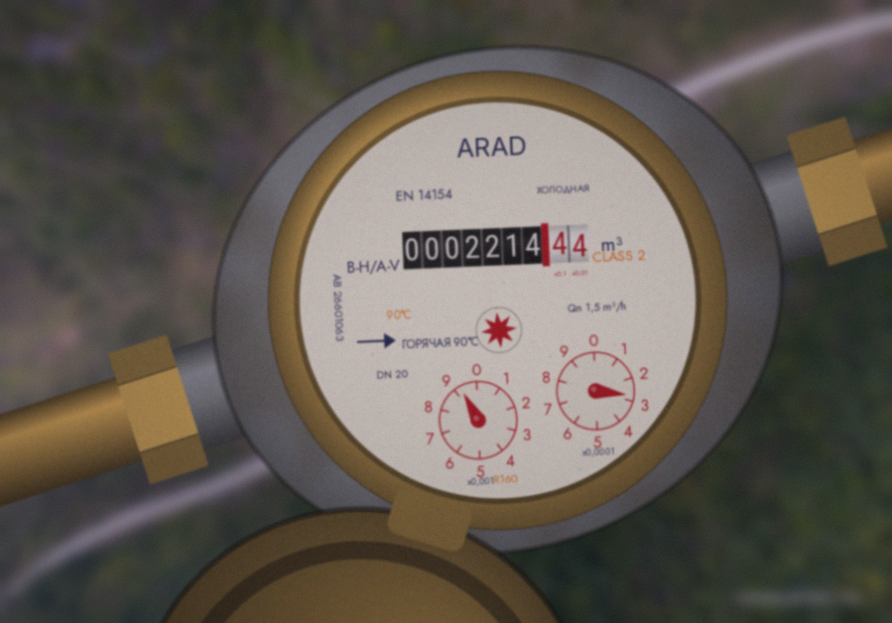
2214.4392 (m³)
